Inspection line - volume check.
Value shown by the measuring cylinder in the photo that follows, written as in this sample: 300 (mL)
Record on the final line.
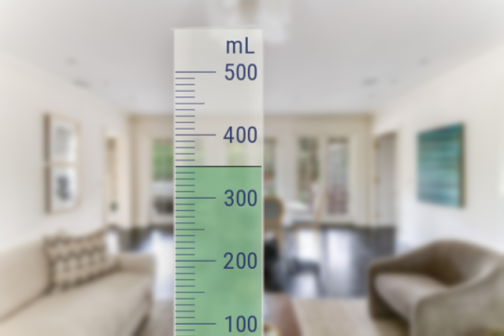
350 (mL)
